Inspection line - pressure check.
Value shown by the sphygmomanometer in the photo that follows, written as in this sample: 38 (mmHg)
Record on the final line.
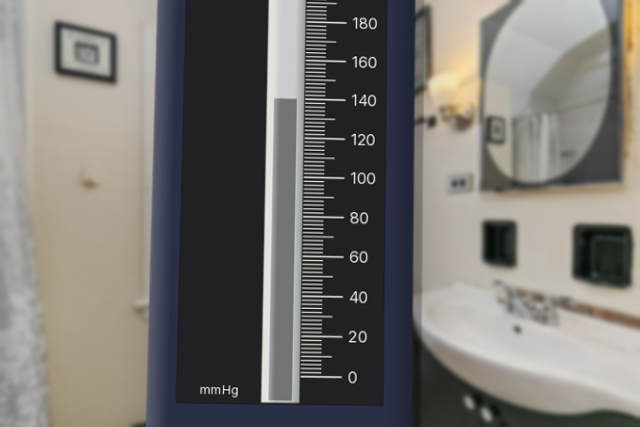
140 (mmHg)
